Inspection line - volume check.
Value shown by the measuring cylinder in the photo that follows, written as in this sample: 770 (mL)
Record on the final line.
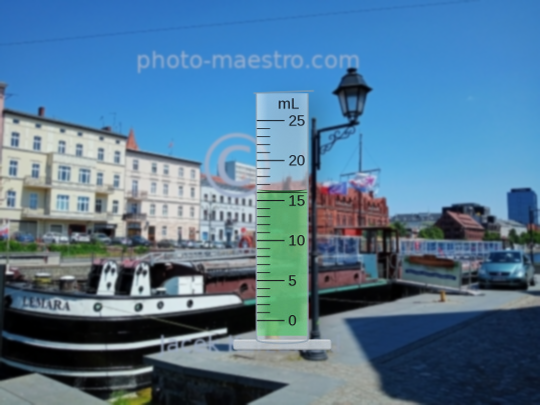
16 (mL)
